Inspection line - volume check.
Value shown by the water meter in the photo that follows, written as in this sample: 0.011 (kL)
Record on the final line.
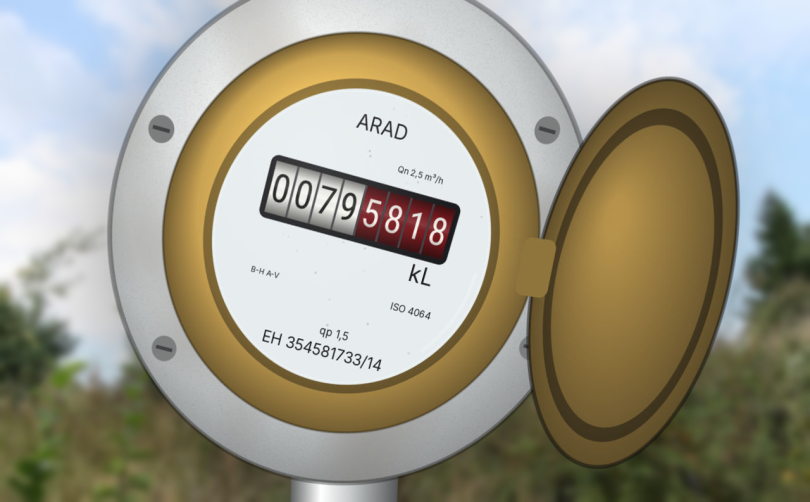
79.5818 (kL)
